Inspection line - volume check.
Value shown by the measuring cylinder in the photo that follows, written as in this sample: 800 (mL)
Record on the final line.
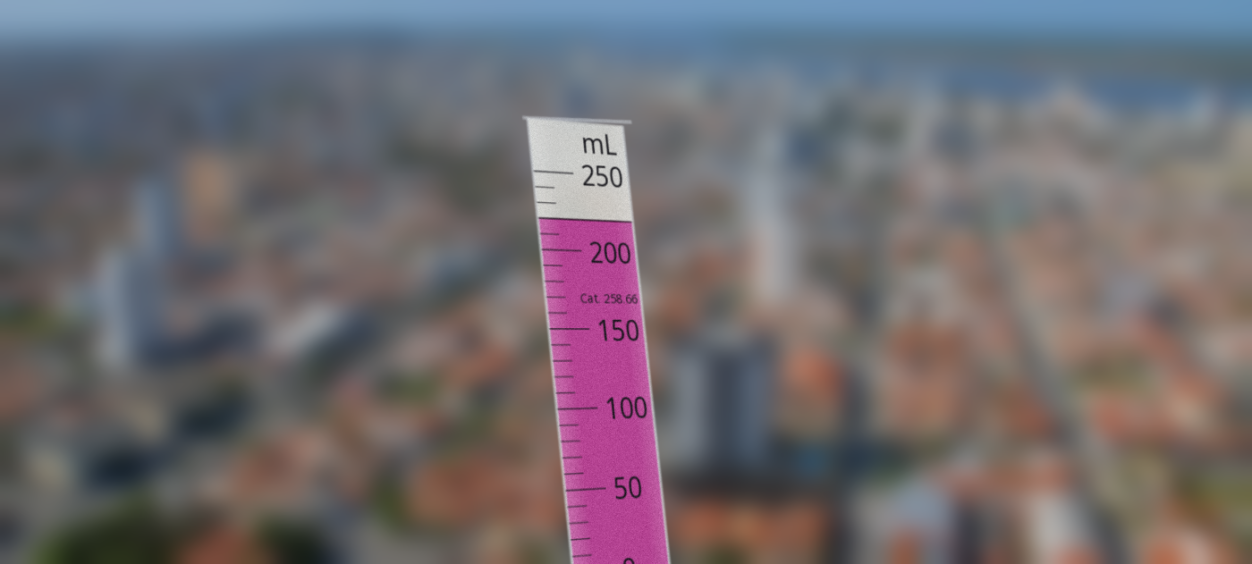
220 (mL)
